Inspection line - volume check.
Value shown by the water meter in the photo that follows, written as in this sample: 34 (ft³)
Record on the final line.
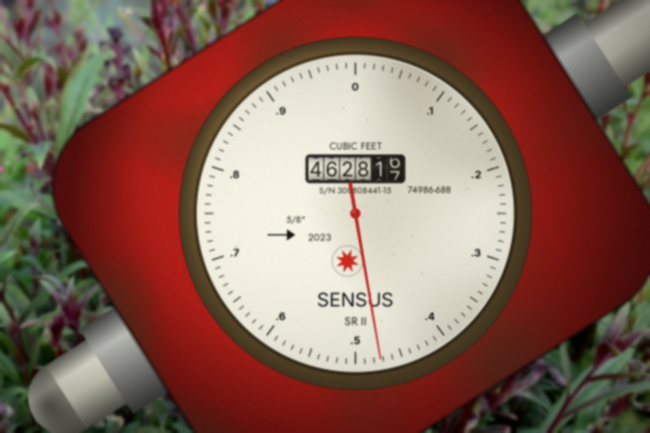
462816.47 (ft³)
